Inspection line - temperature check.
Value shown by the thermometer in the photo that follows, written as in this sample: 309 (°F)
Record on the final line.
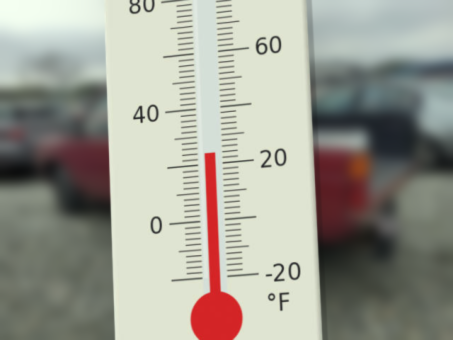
24 (°F)
